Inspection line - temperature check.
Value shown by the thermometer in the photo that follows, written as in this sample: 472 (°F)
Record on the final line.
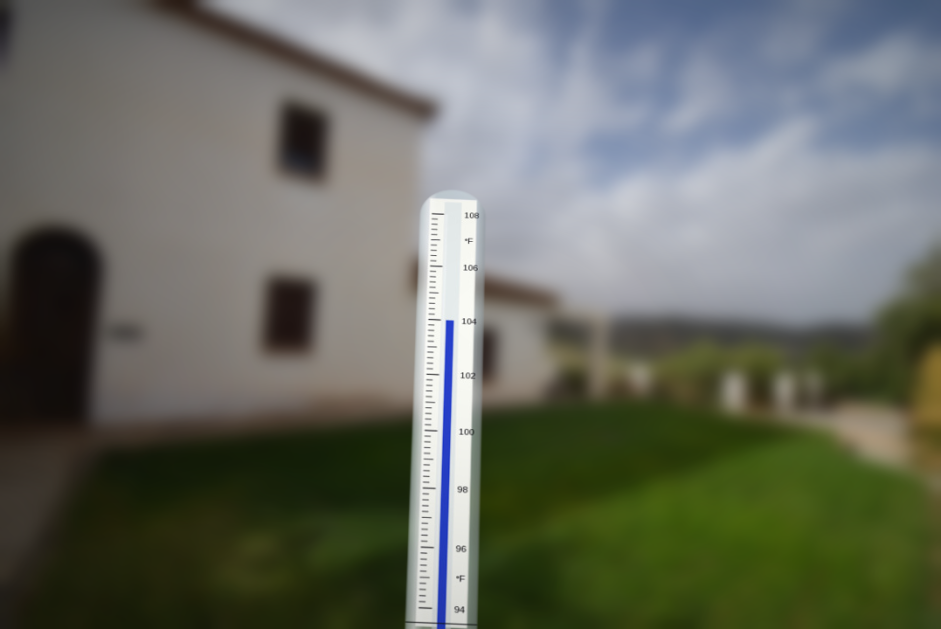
104 (°F)
